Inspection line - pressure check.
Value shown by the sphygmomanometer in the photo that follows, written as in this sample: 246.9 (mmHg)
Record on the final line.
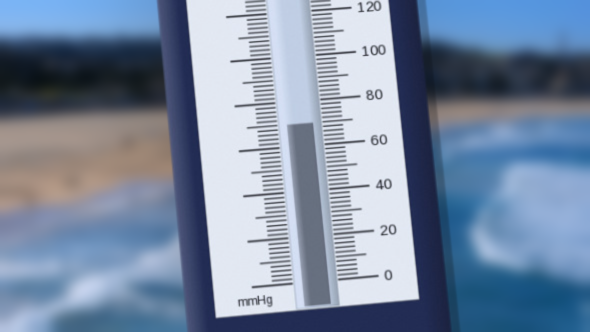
70 (mmHg)
